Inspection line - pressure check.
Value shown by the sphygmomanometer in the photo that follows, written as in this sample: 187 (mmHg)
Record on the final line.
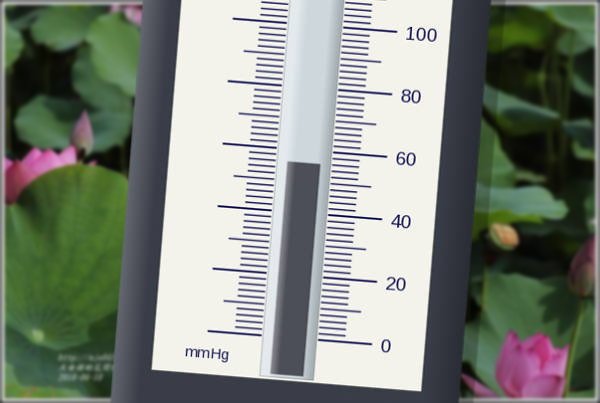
56 (mmHg)
